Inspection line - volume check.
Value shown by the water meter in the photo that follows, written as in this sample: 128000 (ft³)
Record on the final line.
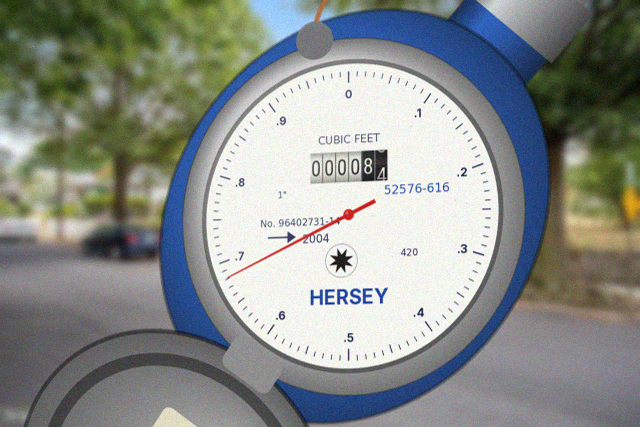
83.68 (ft³)
